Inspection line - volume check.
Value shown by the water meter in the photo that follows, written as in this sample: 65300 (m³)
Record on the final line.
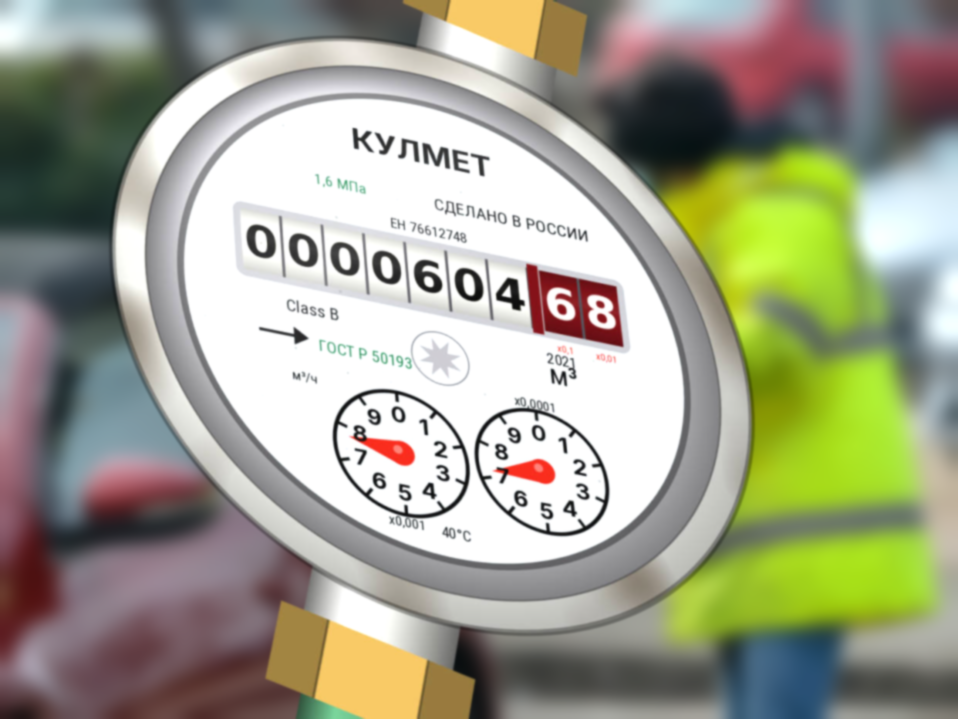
604.6877 (m³)
